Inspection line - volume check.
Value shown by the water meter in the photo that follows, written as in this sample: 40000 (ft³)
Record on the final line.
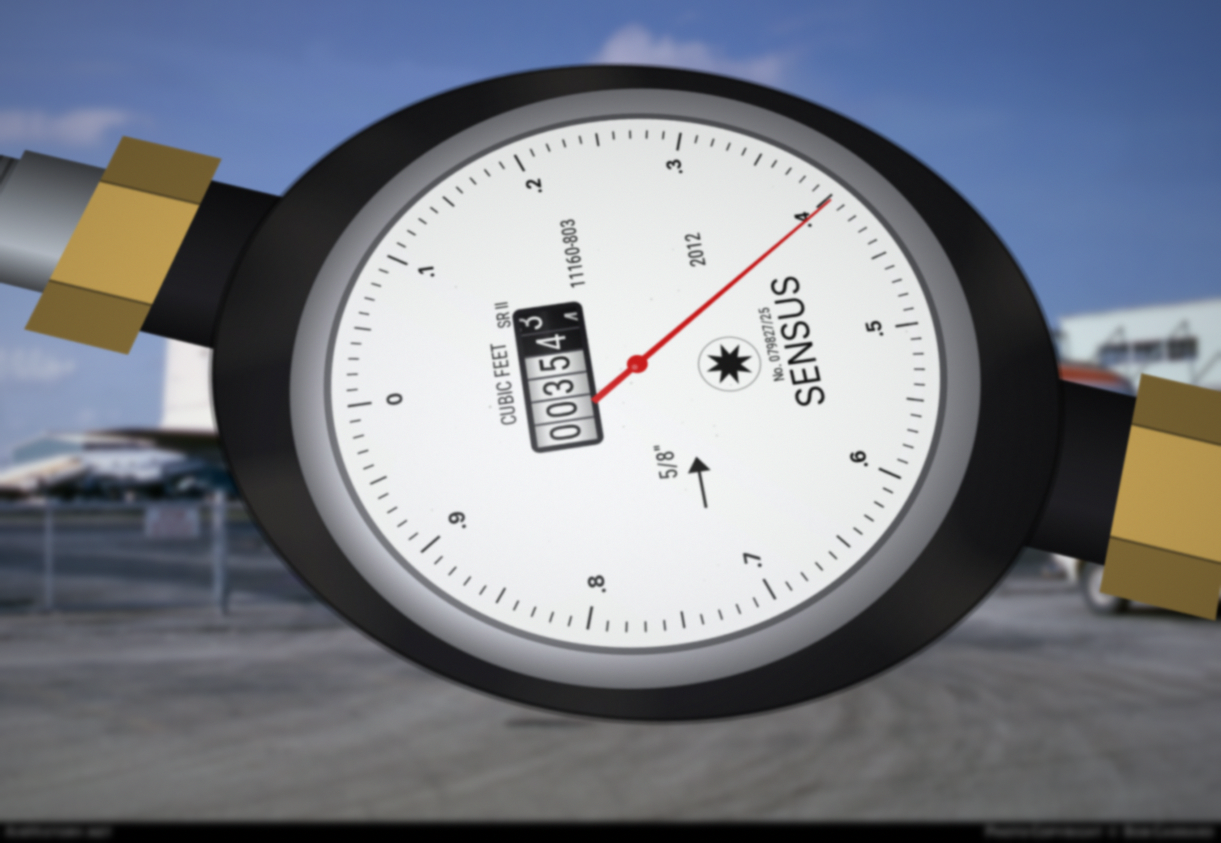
3543.40 (ft³)
